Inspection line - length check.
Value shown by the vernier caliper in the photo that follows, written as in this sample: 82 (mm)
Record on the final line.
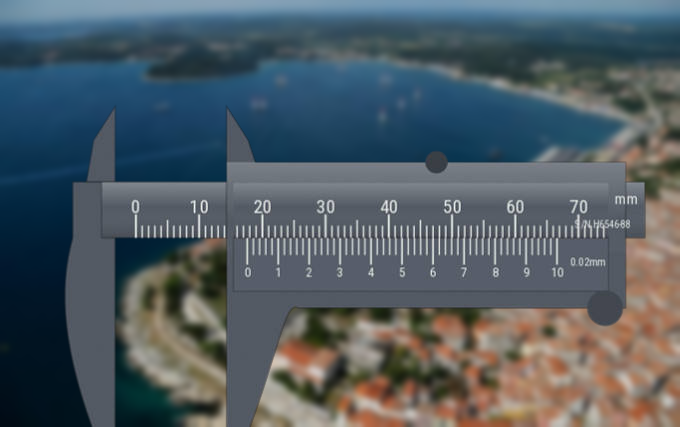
17.6 (mm)
